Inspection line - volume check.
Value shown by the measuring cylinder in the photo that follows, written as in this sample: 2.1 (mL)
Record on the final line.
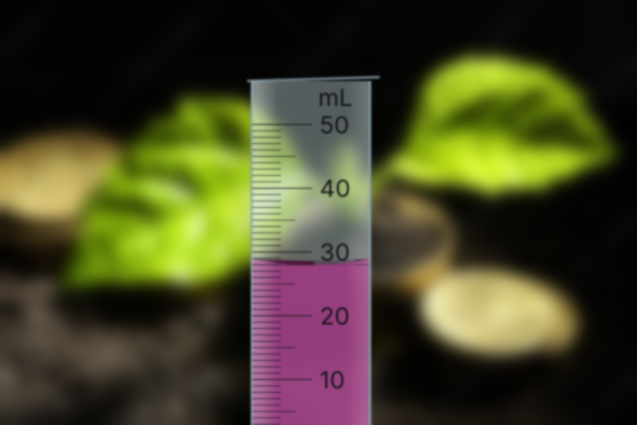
28 (mL)
